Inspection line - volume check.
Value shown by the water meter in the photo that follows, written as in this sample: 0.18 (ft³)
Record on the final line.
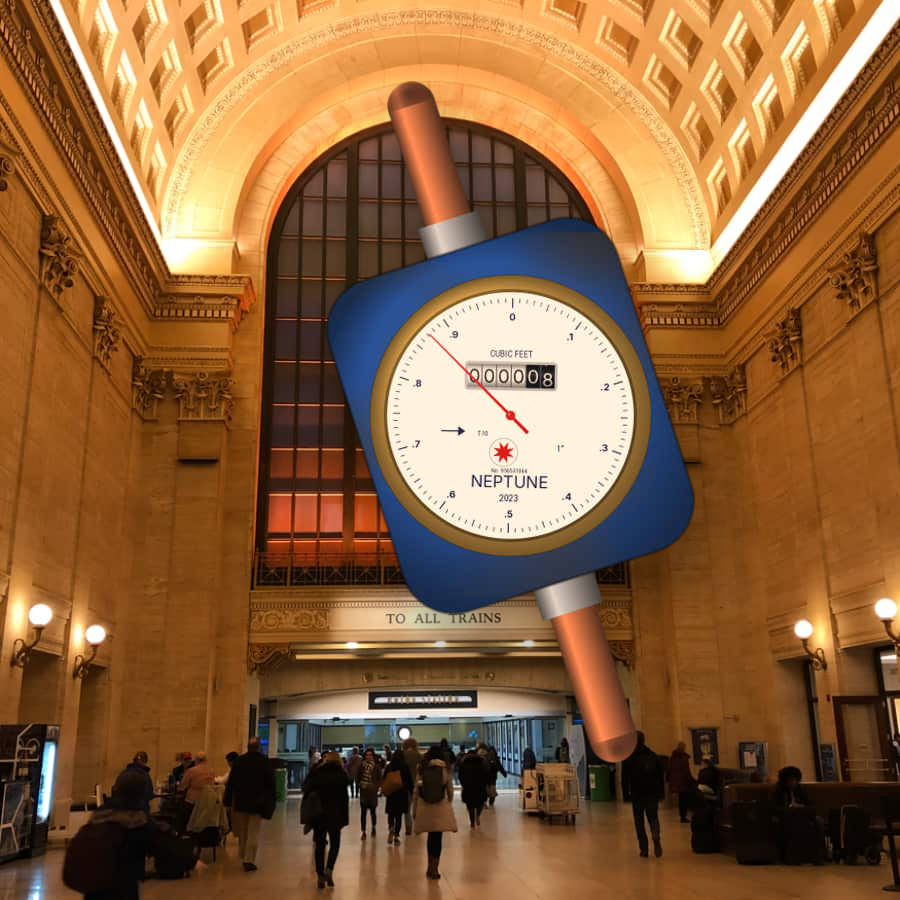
7.87 (ft³)
